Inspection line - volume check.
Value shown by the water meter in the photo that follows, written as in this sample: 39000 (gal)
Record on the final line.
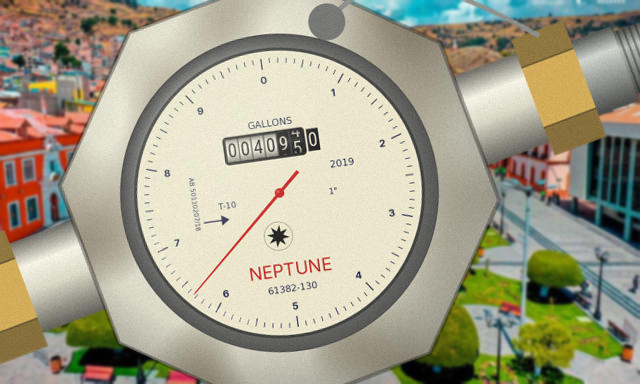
40946.3 (gal)
